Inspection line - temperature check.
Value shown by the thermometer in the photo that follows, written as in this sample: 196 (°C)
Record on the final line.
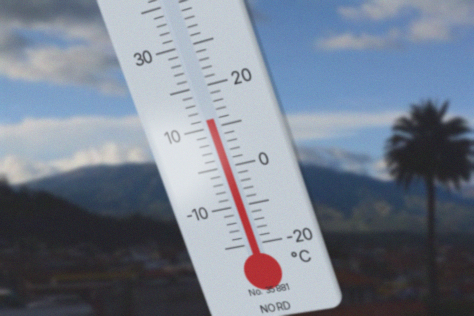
12 (°C)
